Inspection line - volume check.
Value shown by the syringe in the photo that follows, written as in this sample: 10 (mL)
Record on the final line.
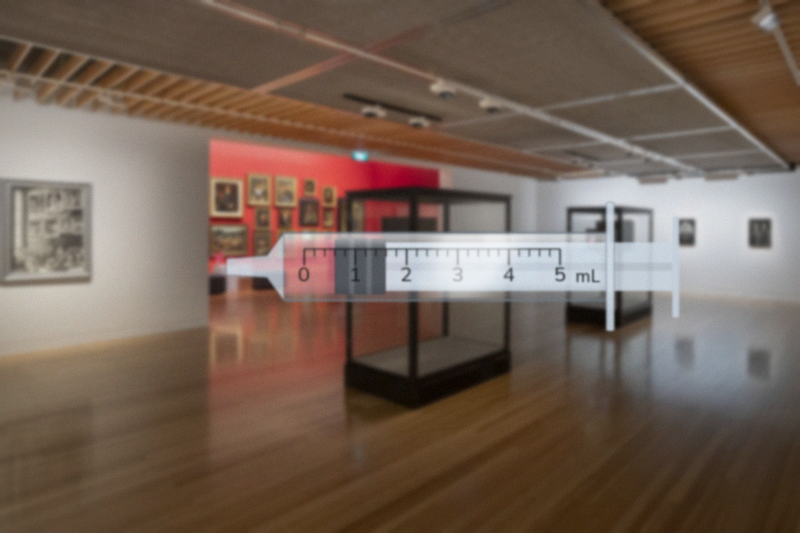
0.6 (mL)
